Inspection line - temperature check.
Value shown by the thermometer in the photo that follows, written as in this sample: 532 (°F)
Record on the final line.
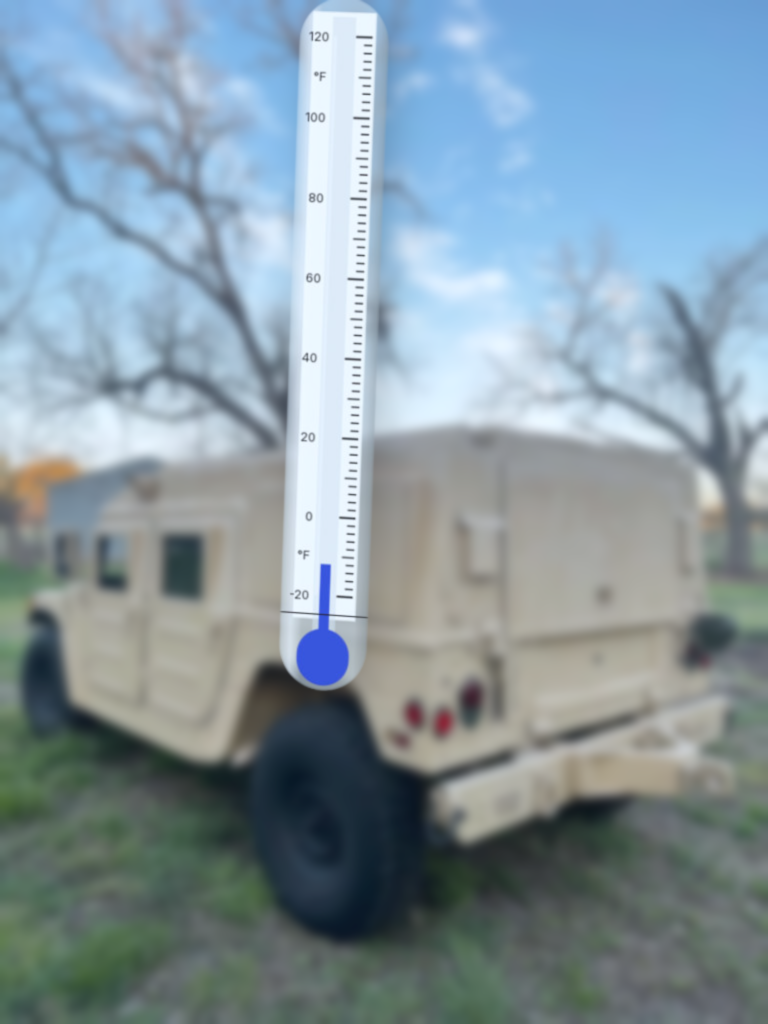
-12 (°F)
